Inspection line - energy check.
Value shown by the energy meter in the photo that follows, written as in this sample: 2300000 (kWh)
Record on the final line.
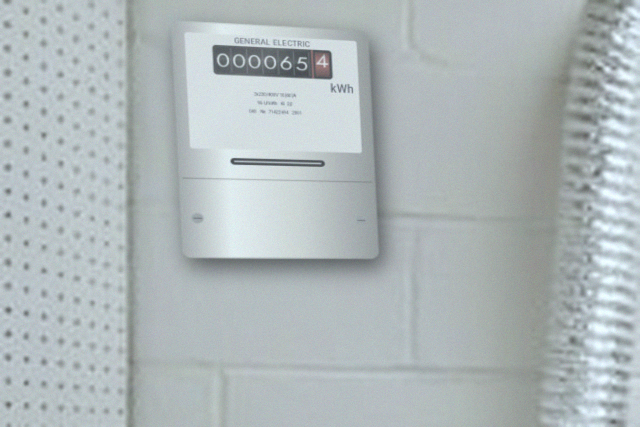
65.4 (kWh)
